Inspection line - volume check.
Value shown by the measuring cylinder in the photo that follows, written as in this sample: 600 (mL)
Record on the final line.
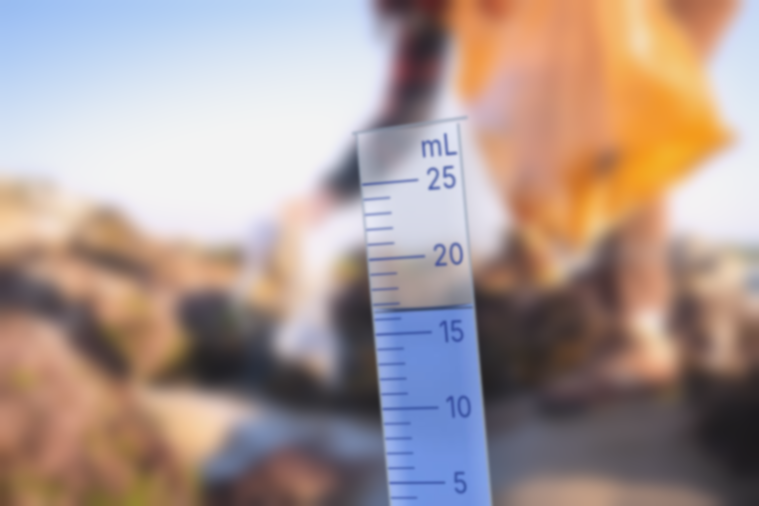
16.5 (mL)
